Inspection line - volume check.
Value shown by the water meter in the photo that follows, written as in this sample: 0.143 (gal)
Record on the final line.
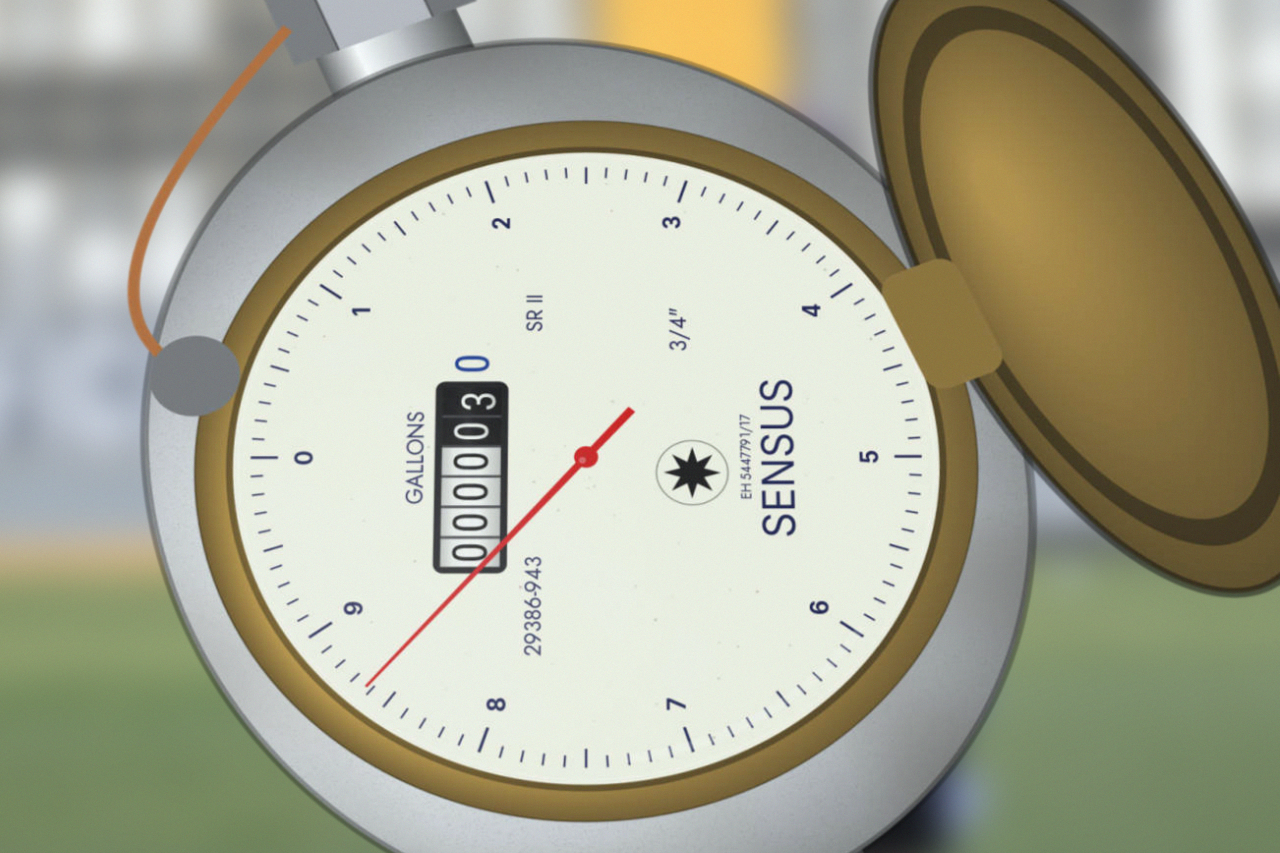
28.6 (gal)
